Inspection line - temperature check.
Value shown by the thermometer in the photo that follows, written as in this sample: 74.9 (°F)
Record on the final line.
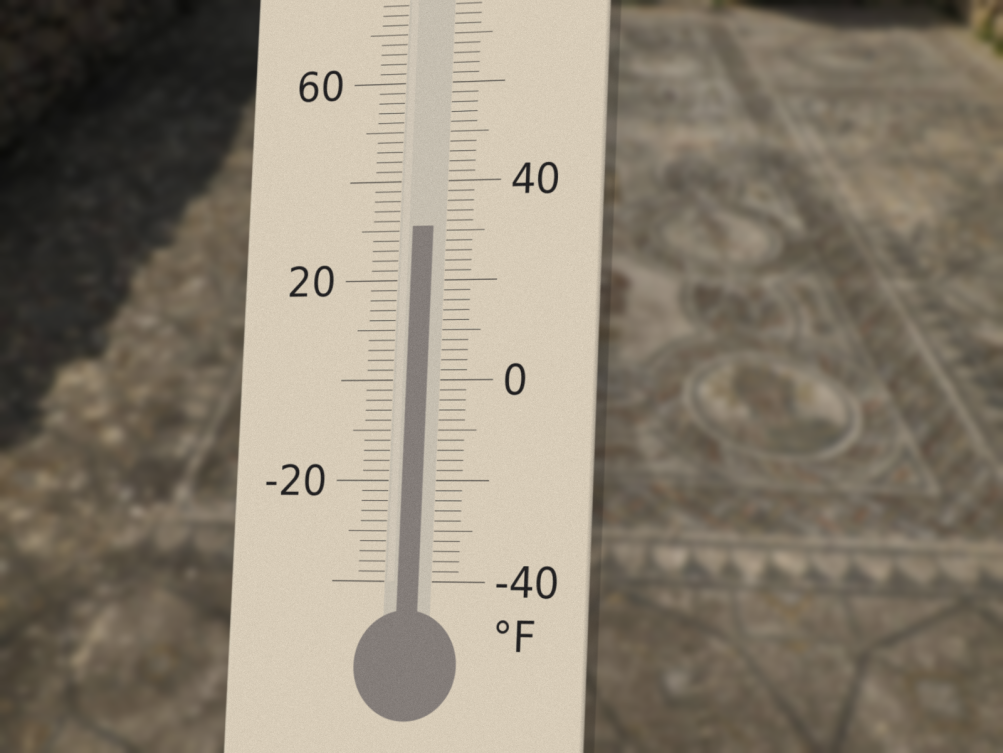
31 (°F)
